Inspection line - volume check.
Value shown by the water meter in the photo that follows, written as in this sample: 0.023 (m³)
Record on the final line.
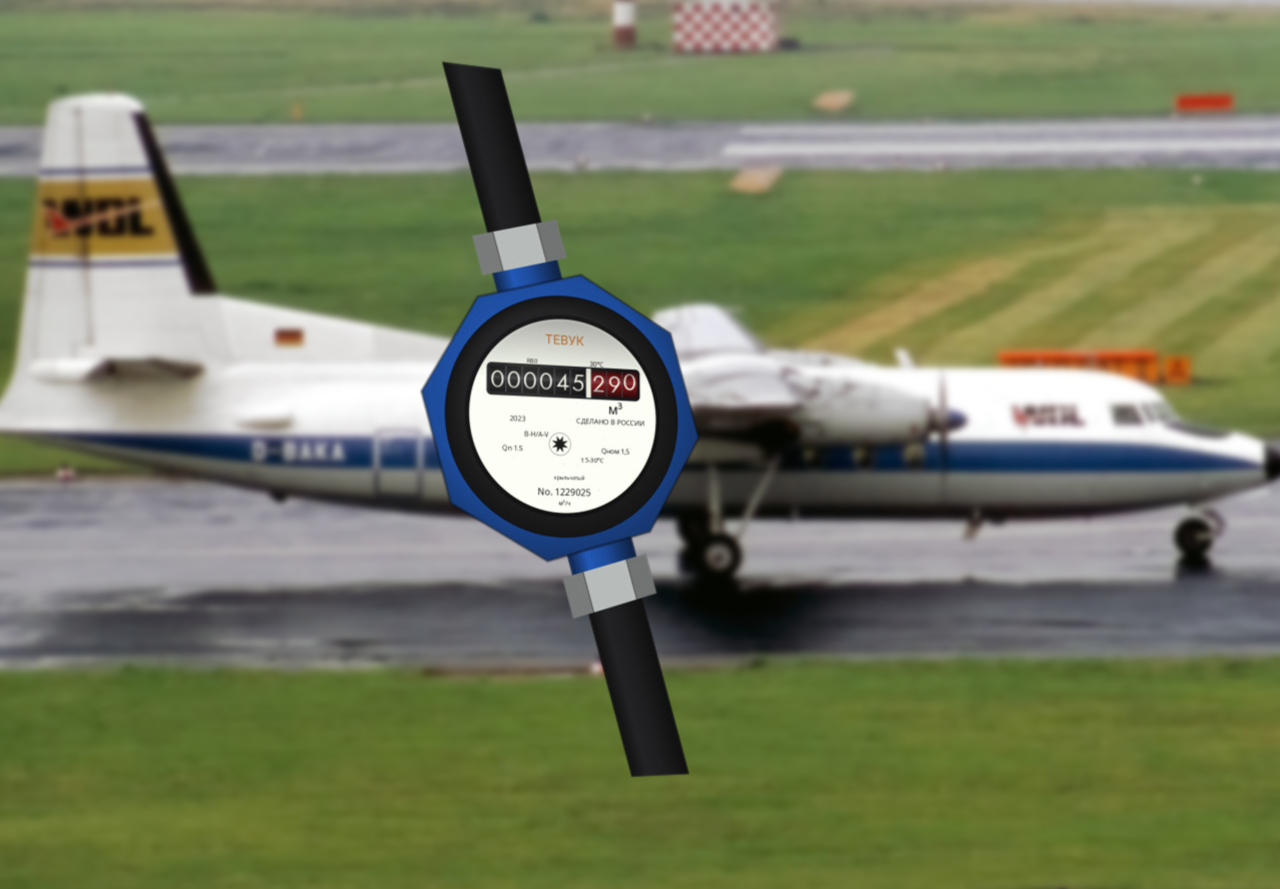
45.290 (m³)
